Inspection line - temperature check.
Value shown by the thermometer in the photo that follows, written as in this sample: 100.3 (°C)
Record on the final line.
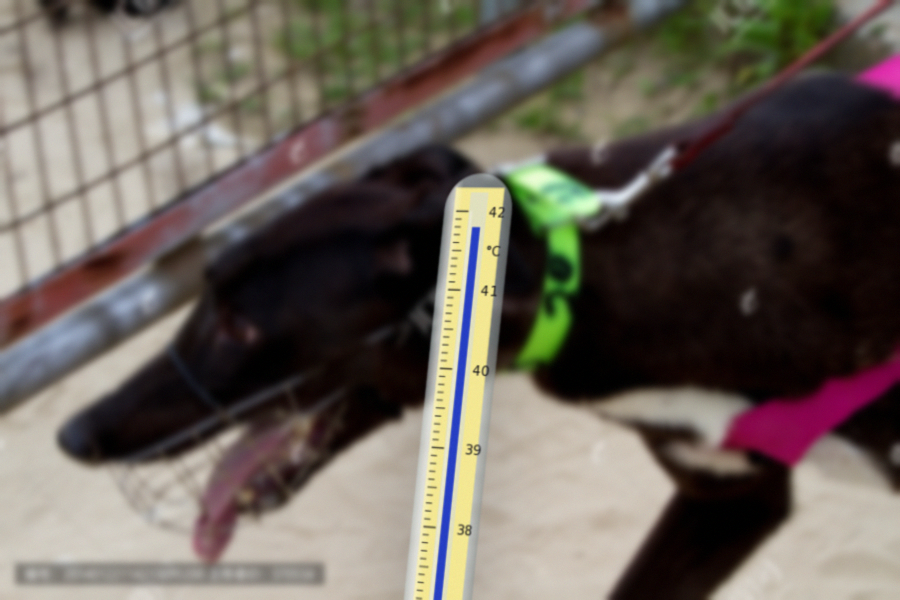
41.8 (°C)
